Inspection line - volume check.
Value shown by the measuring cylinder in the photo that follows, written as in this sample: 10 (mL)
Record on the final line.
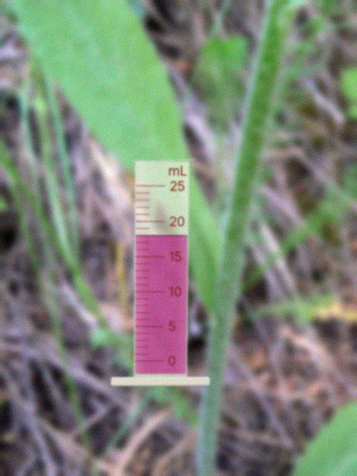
18 (mL)
